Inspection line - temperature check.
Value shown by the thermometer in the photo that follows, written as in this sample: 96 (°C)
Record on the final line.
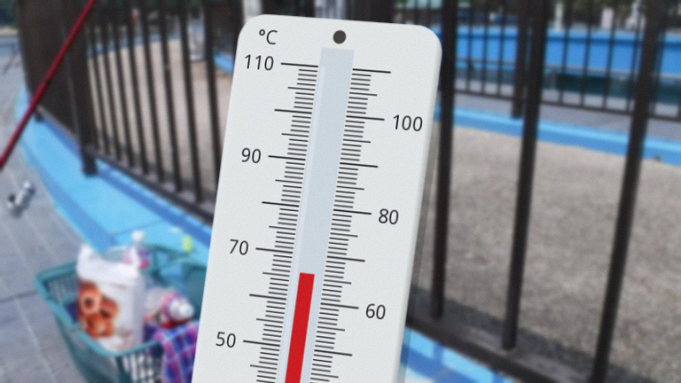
66 (°C)
